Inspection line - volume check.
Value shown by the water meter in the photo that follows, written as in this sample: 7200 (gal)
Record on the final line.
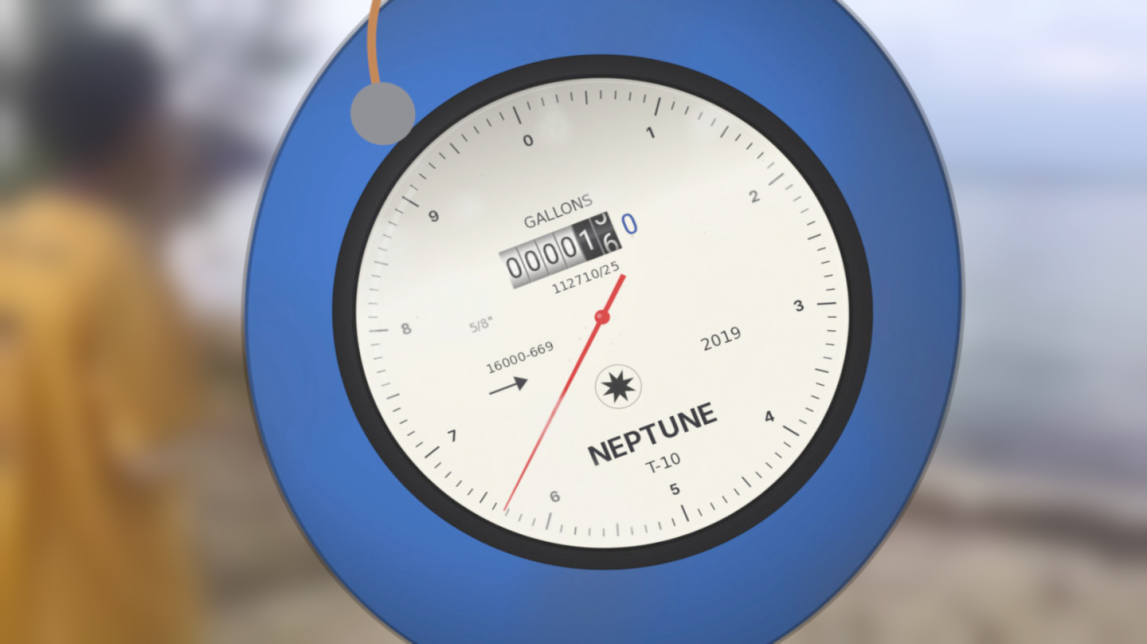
156.3 (gal)
